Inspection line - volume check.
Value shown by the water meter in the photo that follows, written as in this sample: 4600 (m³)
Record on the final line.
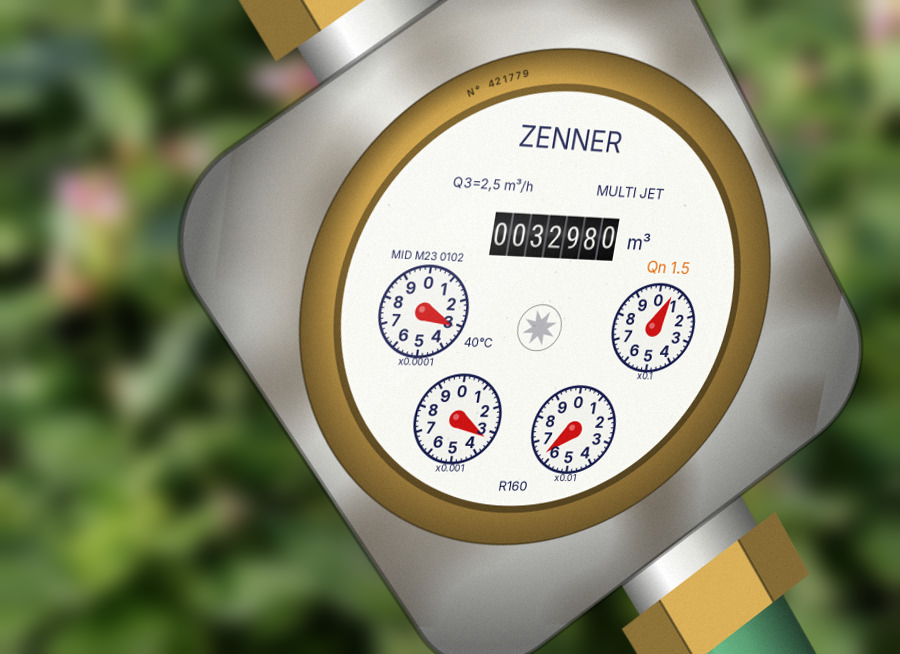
32980.0633 (m³)
